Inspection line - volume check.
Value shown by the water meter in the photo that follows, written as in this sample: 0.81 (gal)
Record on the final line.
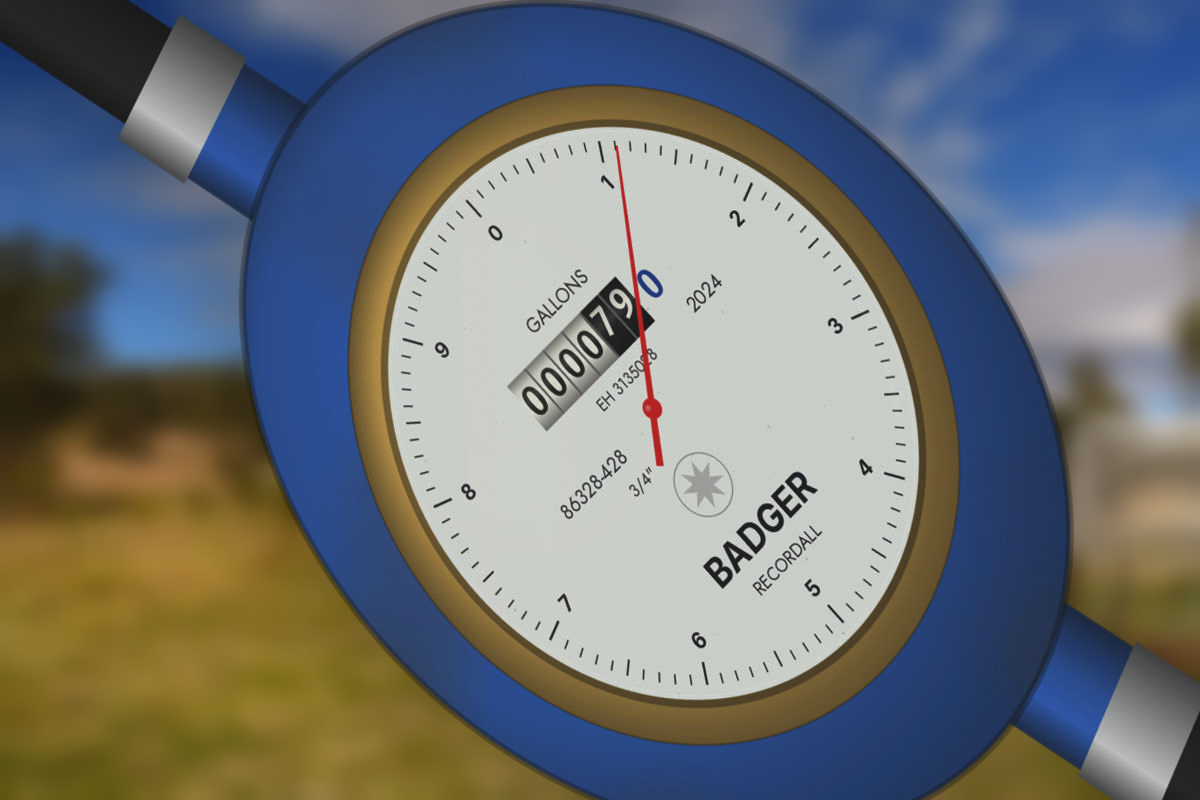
791.1 (gal)
